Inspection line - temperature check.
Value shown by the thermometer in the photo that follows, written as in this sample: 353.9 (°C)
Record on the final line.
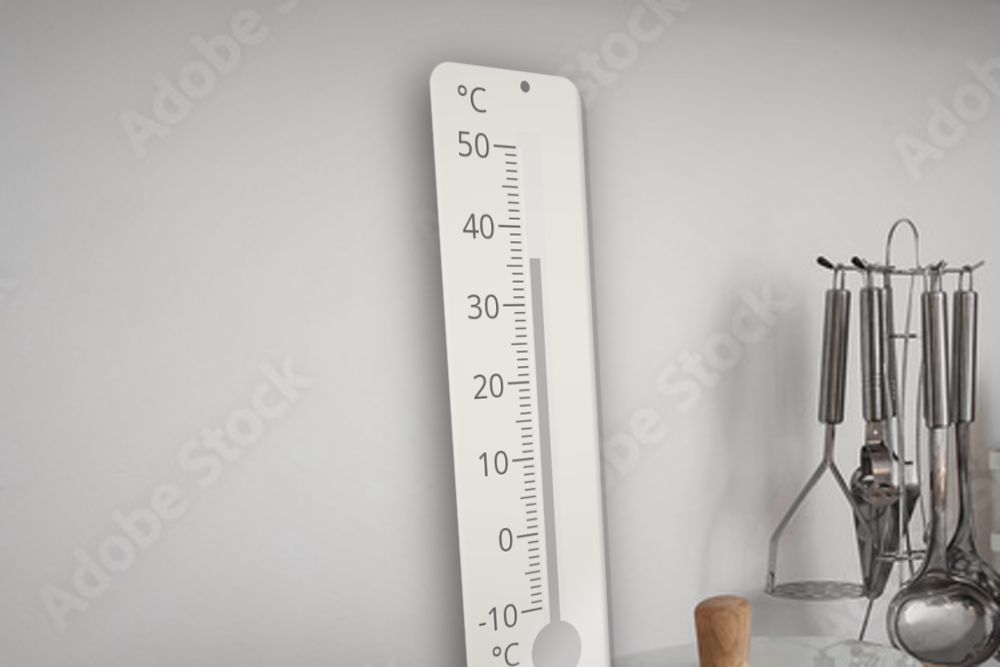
36 (°C)
